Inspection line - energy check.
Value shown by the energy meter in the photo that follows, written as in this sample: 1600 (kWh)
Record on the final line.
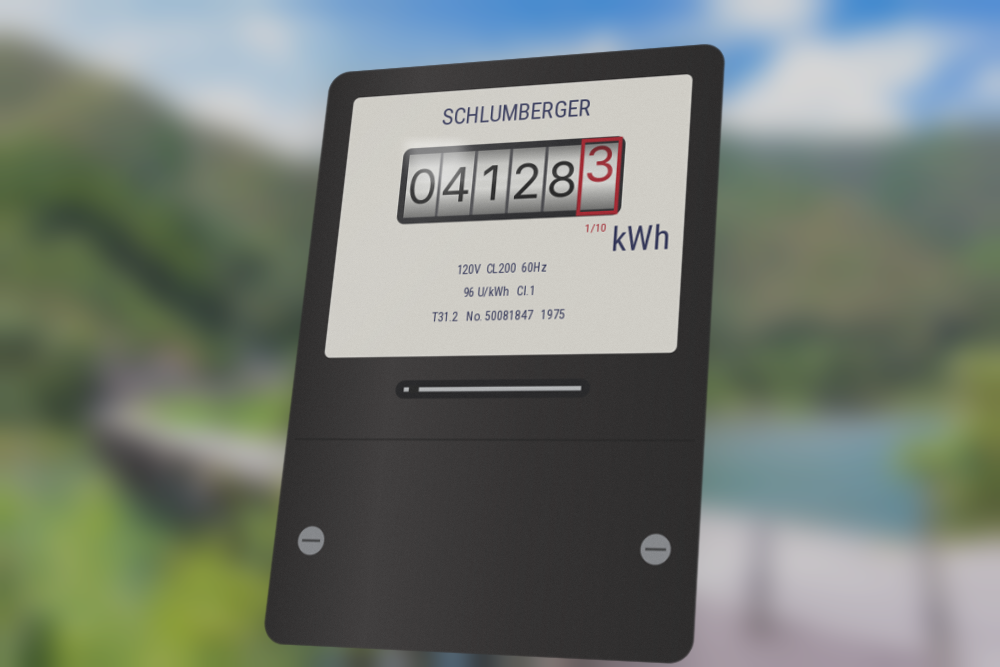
4128.3 (kWh)
